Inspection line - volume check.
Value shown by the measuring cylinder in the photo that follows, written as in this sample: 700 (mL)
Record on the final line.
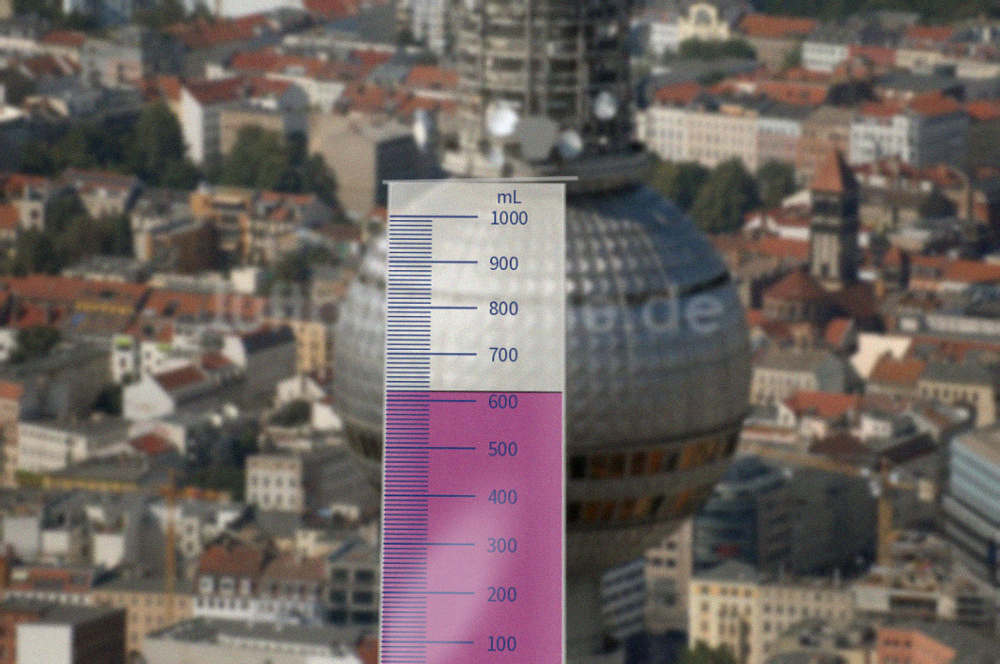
620 (mL)
